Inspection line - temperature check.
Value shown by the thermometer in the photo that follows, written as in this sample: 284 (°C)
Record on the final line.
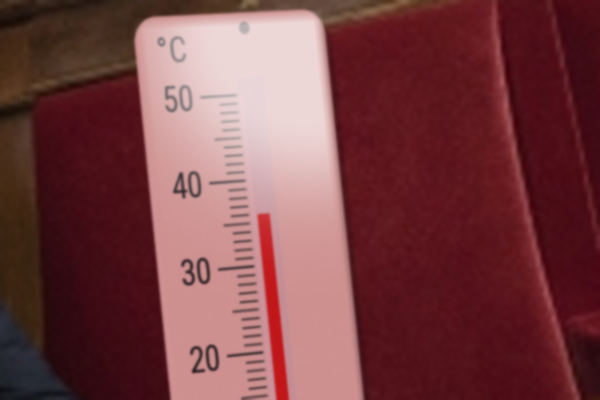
36 (°C)
